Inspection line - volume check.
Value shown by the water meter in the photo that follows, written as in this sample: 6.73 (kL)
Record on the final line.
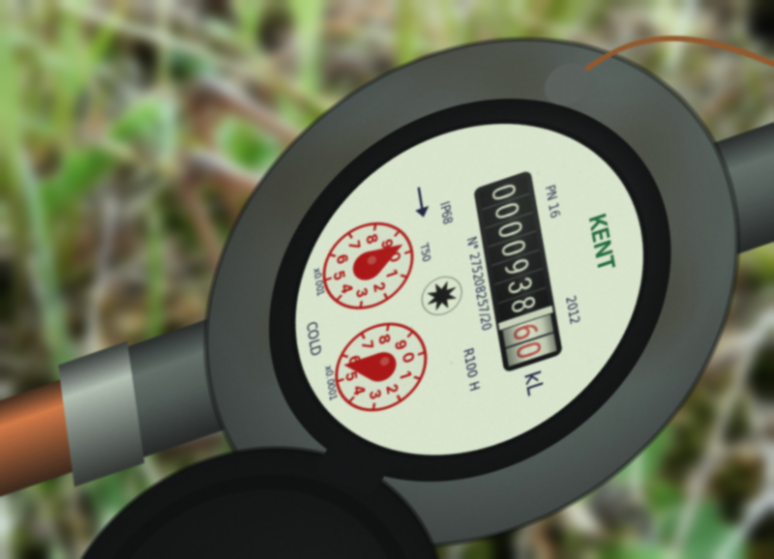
938.5995 (kL)
